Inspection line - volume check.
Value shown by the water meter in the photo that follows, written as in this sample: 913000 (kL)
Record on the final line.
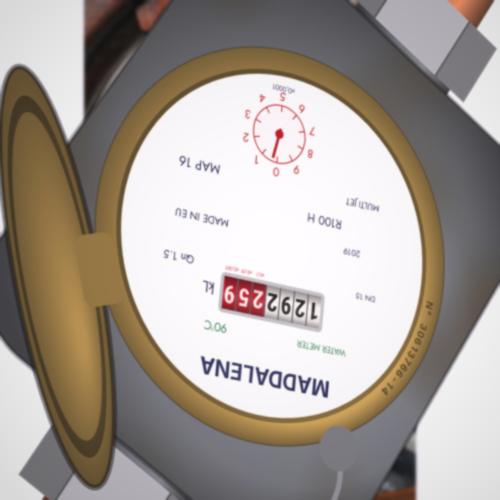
1292.2590 (kL)
